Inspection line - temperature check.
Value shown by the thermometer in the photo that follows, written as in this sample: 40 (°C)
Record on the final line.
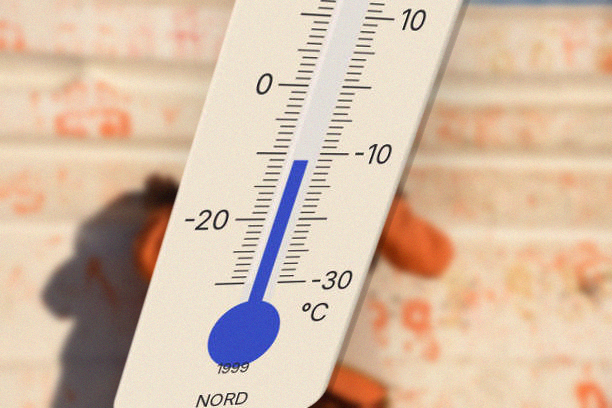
-11 (°C)
